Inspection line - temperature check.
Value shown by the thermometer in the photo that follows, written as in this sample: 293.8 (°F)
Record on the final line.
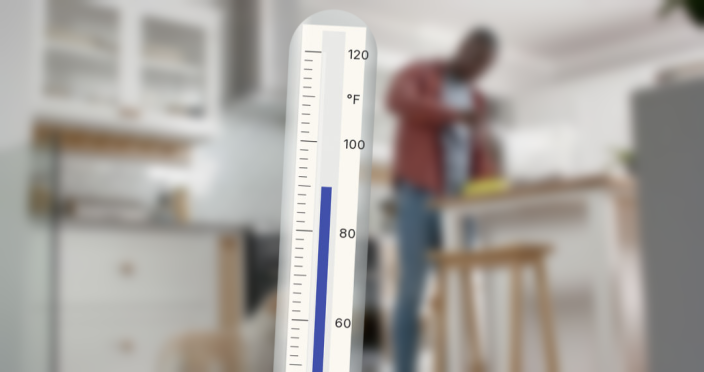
90 (°F)
